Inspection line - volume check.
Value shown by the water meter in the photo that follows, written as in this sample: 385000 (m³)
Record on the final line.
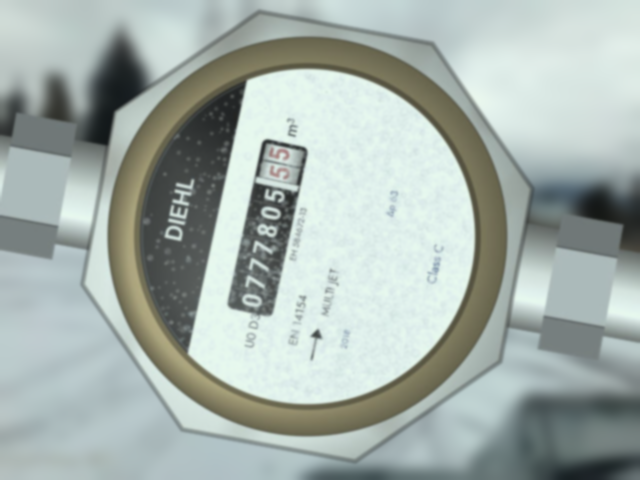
777805.55 (m³)
